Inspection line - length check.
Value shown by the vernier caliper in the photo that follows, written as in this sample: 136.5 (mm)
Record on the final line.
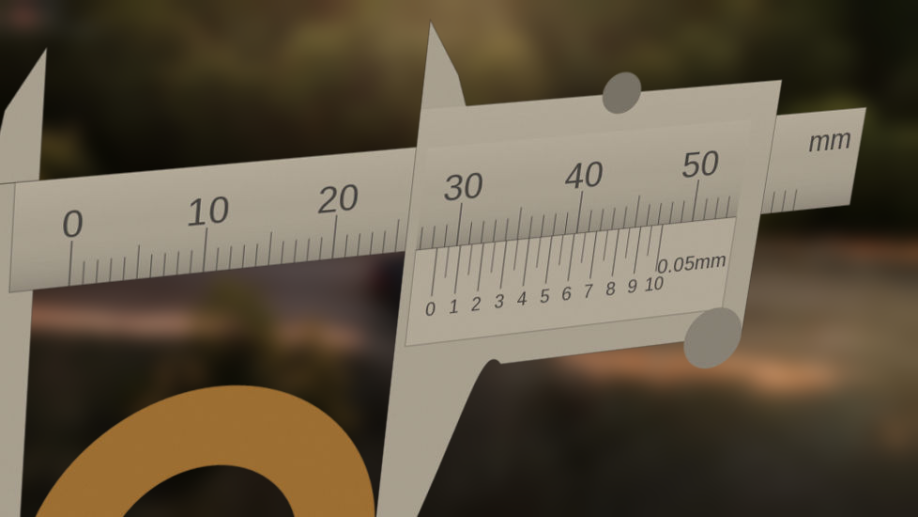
28.4 (mm)
